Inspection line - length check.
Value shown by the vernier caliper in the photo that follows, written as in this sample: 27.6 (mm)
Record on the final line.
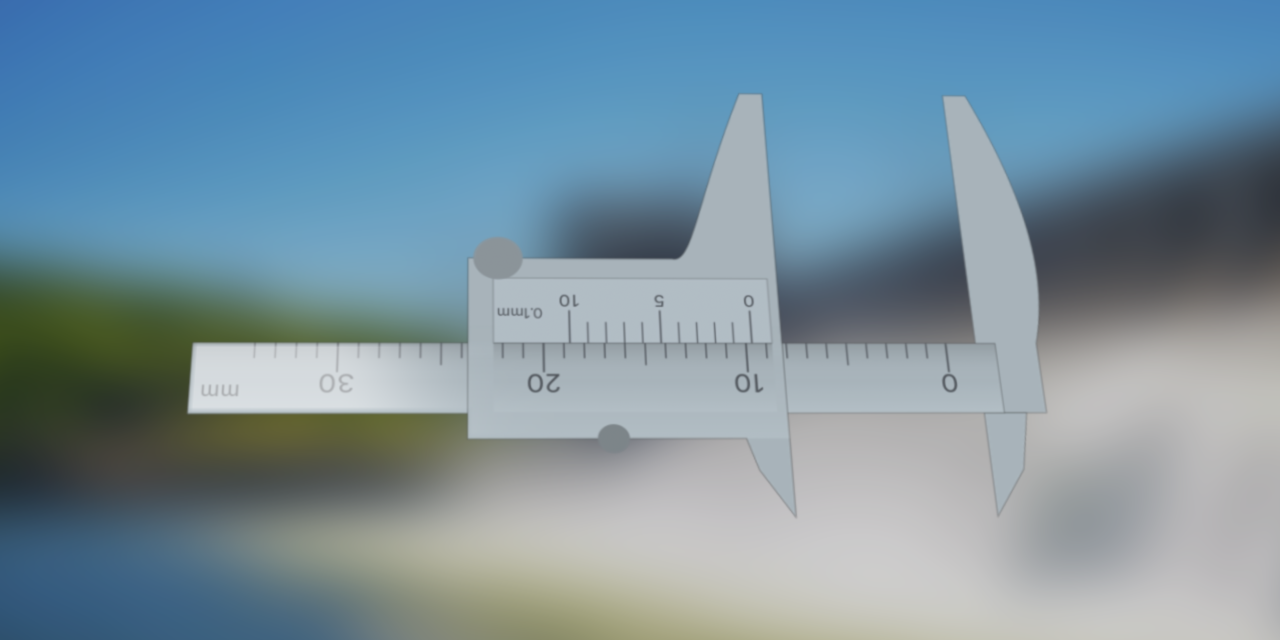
9.7 (mm)
